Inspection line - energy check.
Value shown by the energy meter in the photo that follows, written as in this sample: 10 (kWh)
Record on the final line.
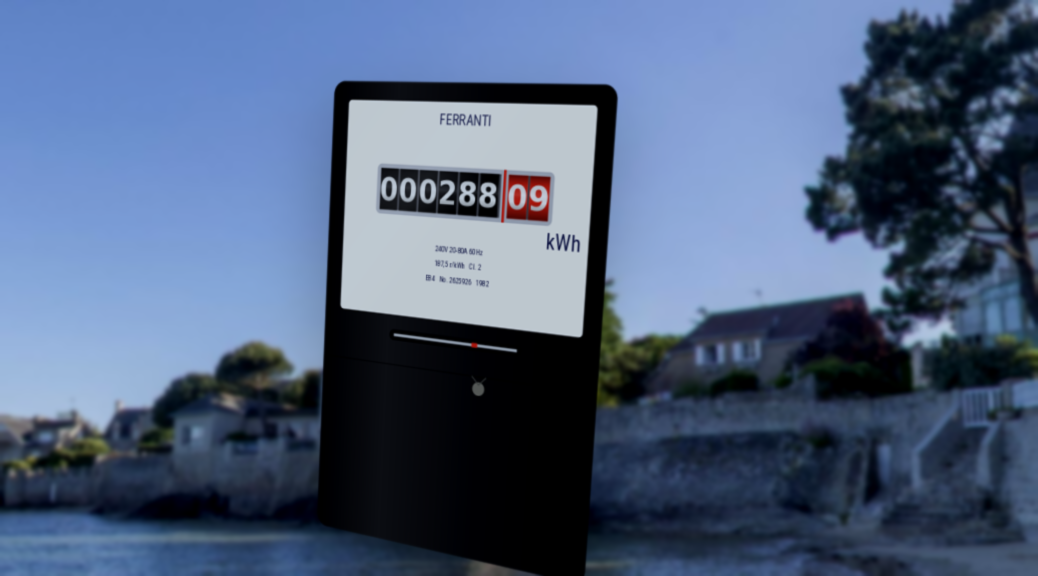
288.09 (kWh)
